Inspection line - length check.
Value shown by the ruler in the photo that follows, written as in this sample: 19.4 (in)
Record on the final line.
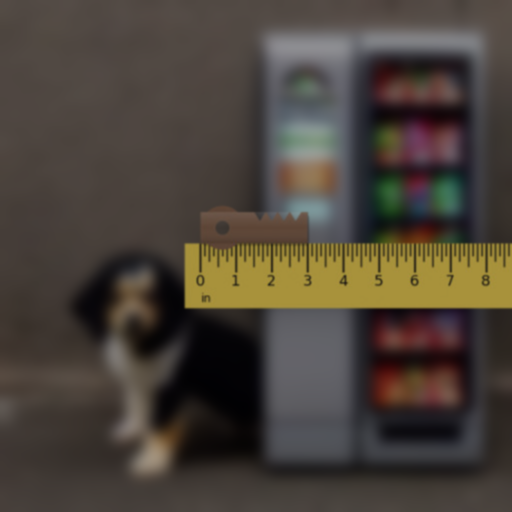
3 (in)
